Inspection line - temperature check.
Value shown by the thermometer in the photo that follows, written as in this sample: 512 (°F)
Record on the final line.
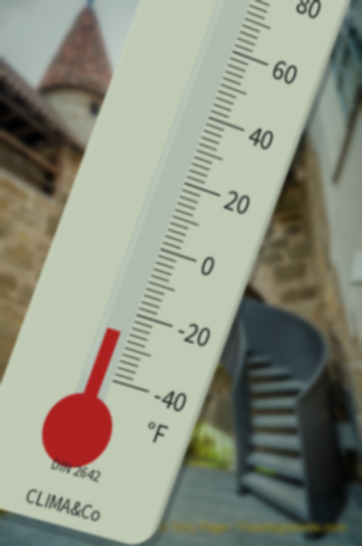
-26 (°F)
